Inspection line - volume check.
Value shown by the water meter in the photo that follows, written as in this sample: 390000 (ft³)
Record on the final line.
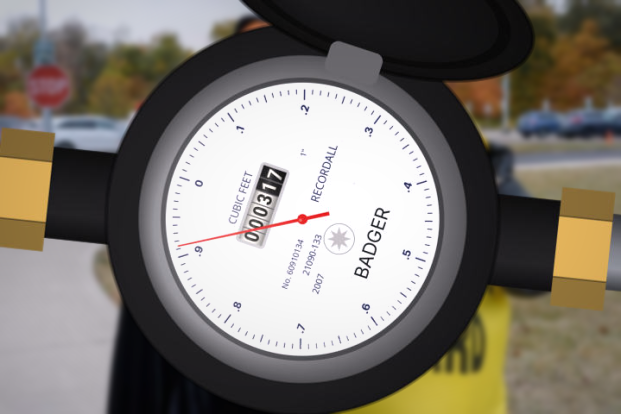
316.91 (ft³)
